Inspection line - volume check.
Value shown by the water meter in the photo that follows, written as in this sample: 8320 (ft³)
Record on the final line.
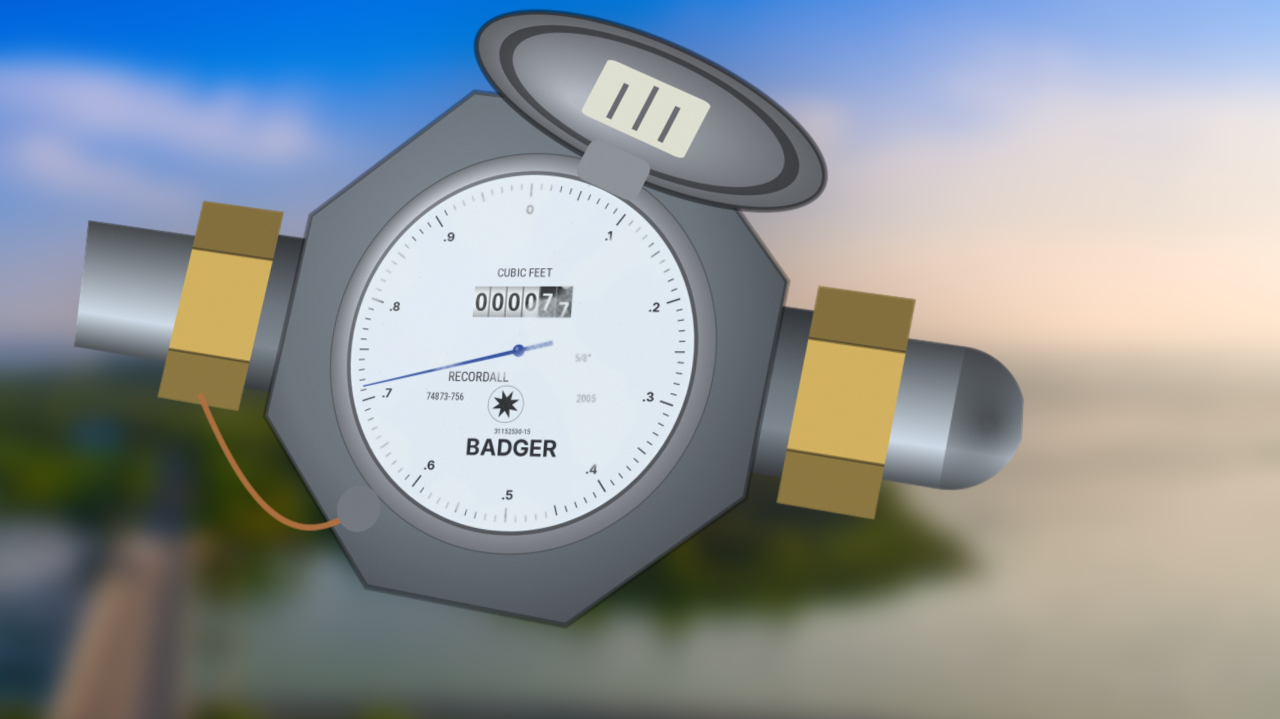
76.71 (ft³)
